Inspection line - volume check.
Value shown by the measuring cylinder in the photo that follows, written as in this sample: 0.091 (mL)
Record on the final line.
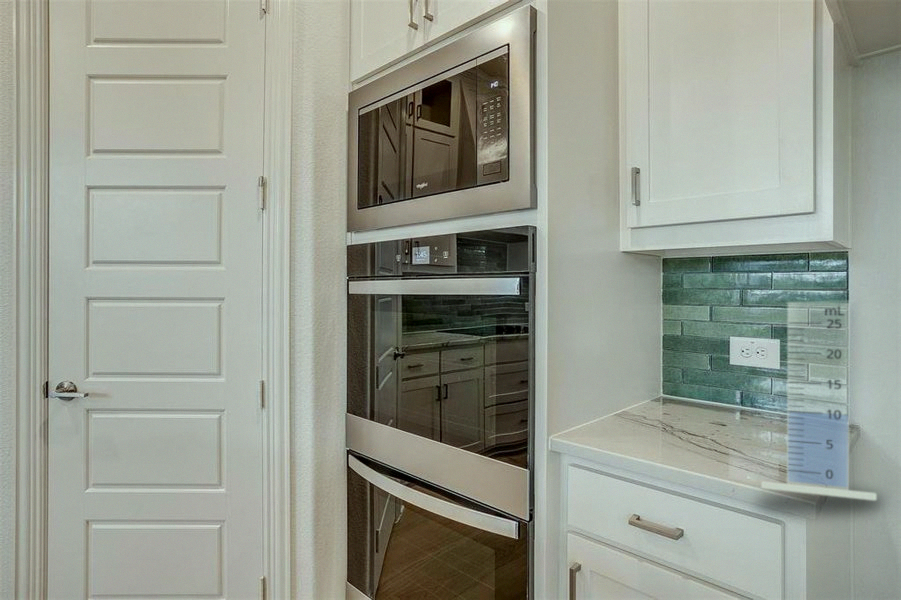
10 (mL)
